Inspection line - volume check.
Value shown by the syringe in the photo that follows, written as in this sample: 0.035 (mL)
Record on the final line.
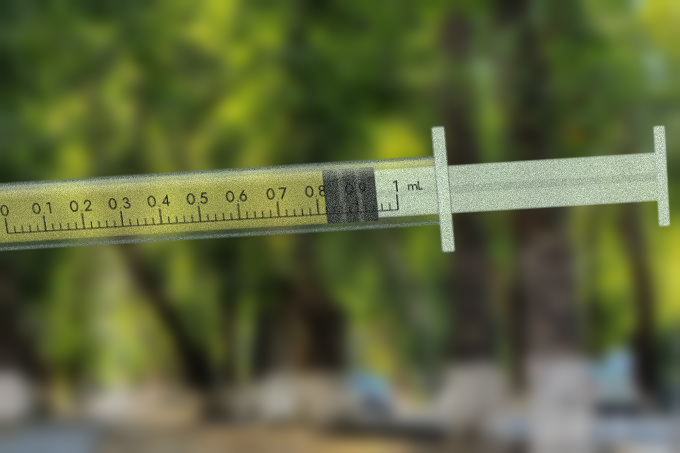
0.82 (mL)
